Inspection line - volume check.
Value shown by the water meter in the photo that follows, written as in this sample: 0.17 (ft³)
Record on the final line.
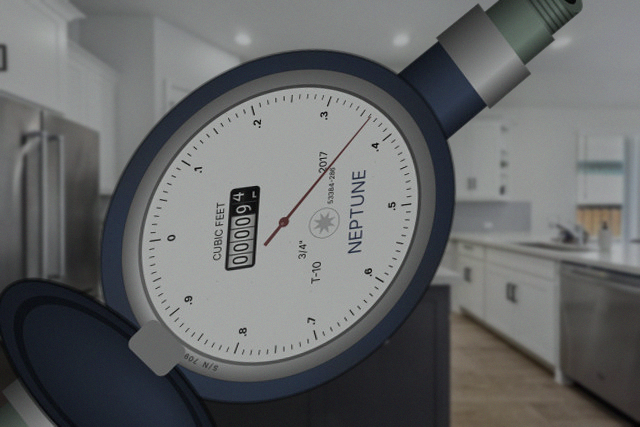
94.36 (ft³)
